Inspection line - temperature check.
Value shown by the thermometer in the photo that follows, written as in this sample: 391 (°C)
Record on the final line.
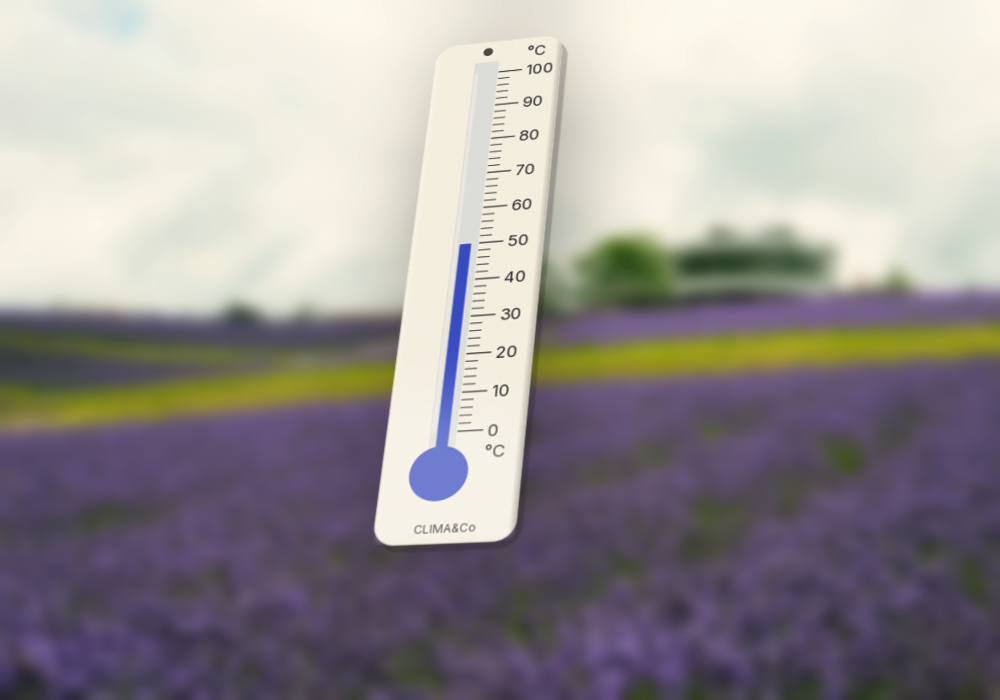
50 (°C)
